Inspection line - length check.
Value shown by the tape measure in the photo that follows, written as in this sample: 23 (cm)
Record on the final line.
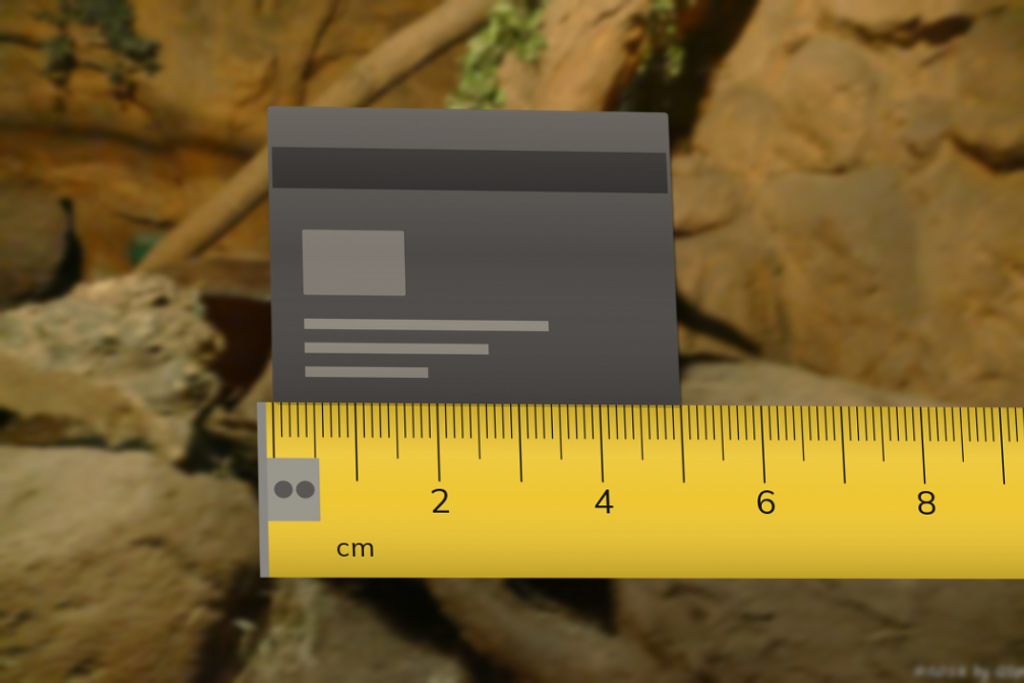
5 (cm)
